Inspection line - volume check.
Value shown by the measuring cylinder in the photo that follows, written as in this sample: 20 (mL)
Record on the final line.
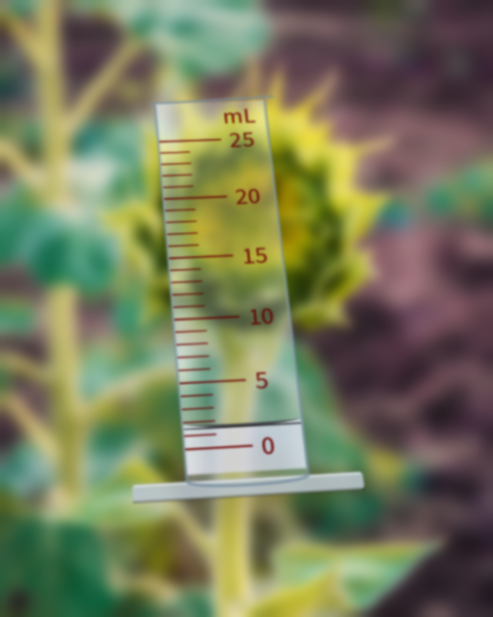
1.5 (mL)
